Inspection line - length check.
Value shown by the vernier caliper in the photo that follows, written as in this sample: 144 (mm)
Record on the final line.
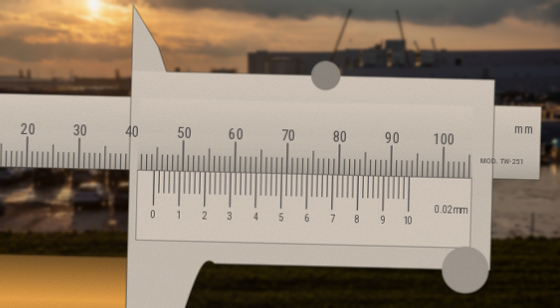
44.5 (mm)
